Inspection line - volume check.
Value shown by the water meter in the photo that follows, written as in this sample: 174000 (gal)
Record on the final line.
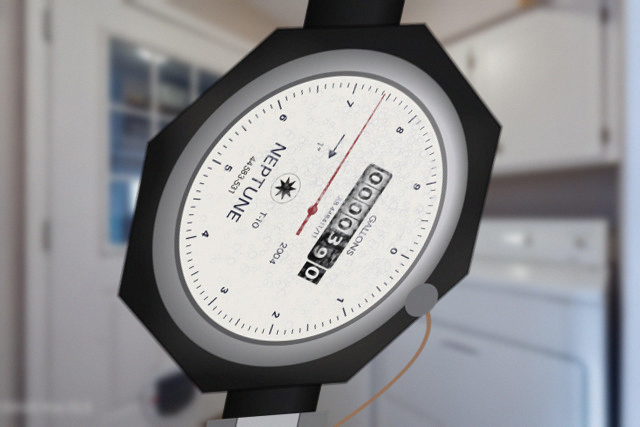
387.4 (gal)
